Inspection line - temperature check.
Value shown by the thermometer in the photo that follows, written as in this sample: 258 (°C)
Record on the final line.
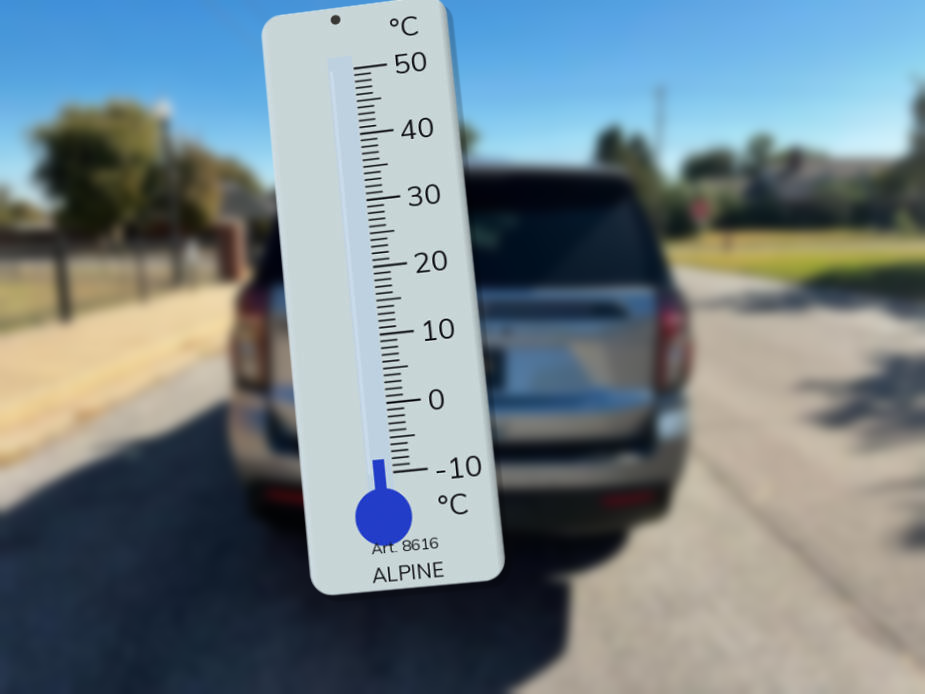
-8 (°C)
